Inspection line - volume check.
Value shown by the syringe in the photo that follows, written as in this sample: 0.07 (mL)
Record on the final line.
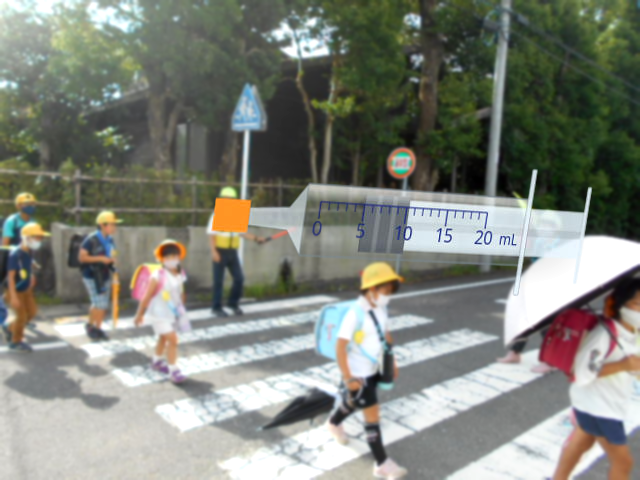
5 (mL)
